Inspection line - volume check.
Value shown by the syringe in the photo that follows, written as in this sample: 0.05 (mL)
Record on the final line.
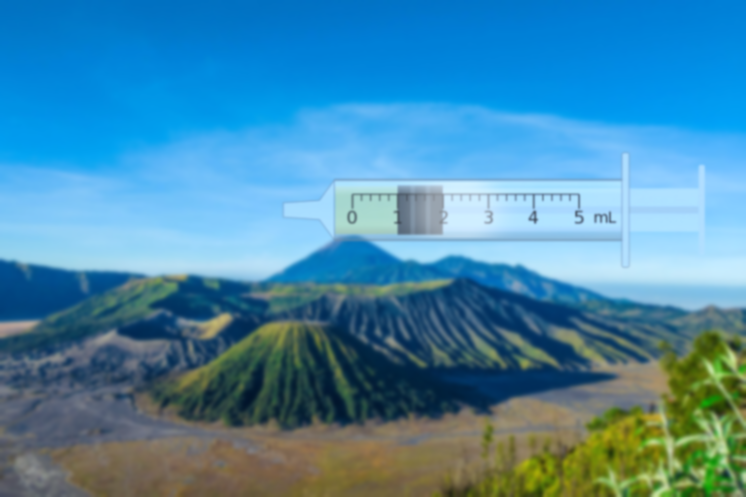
1 (mL)
